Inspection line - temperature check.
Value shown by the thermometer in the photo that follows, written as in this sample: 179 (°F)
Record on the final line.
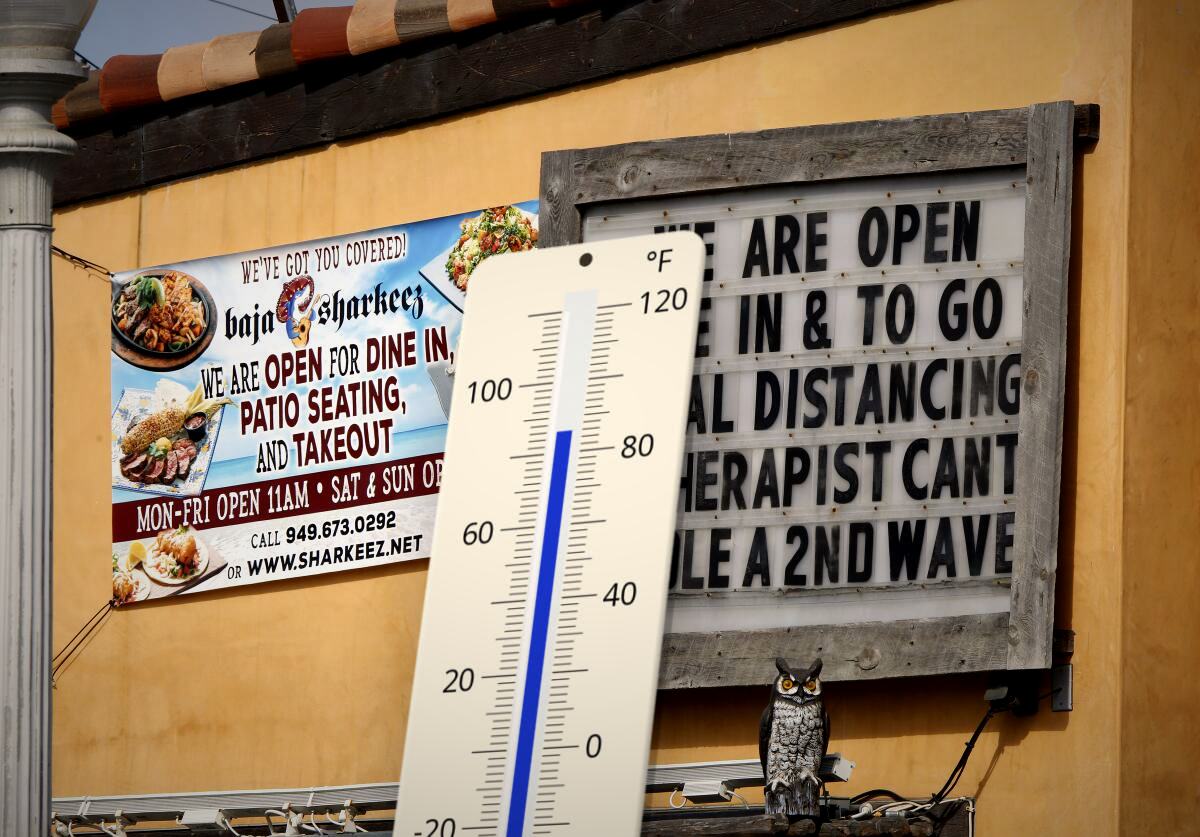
86 (°F)
